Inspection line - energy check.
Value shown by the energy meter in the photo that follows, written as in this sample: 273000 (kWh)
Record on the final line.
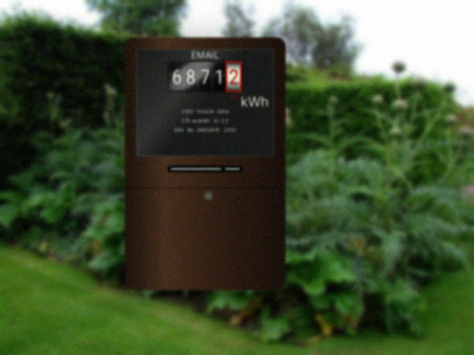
6871.2 (kWh)
